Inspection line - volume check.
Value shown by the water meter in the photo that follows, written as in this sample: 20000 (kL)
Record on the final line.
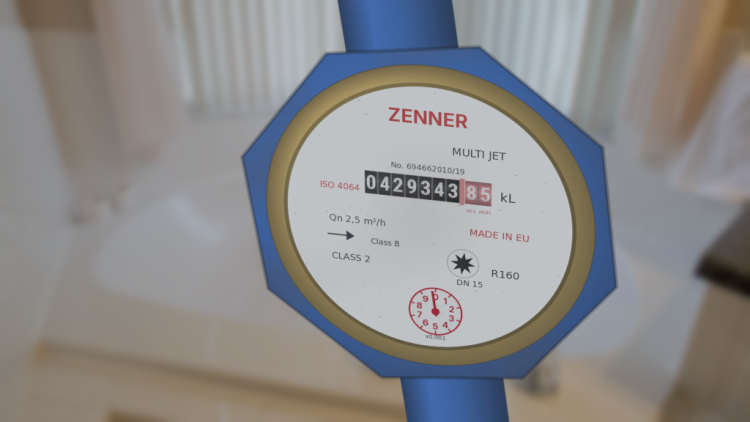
429343.849 (kL)
